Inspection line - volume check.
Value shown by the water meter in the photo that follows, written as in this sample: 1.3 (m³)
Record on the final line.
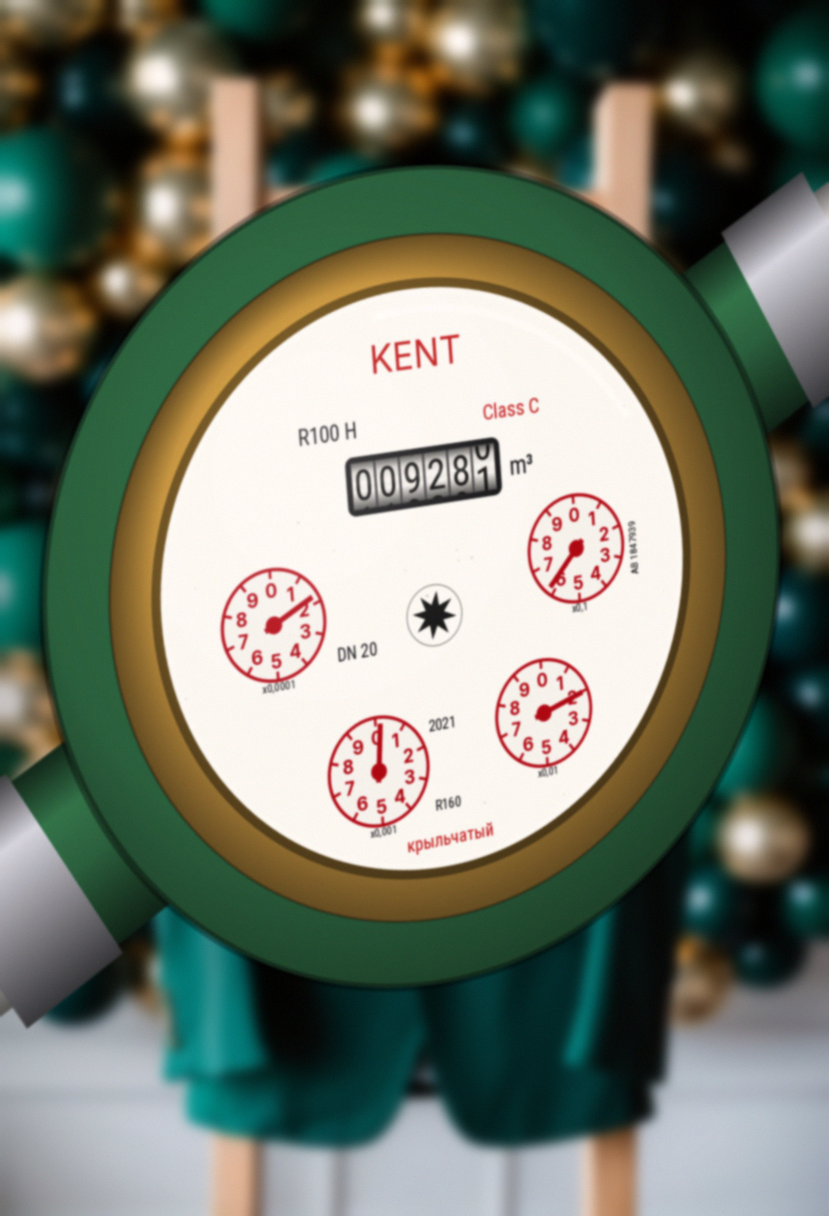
9280.6201 (m³)
